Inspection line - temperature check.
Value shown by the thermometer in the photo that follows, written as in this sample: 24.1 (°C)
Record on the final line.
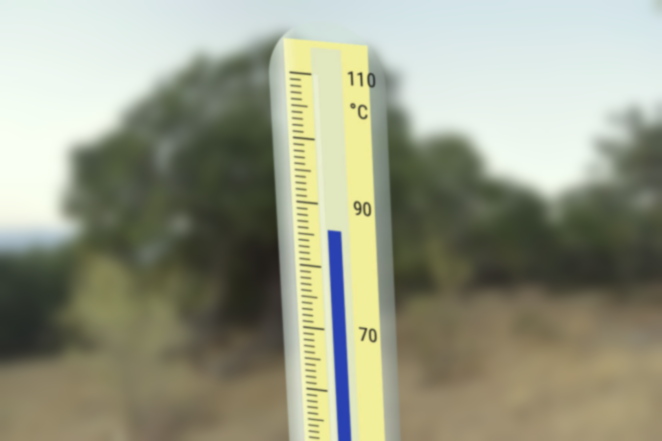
86 (°C)
